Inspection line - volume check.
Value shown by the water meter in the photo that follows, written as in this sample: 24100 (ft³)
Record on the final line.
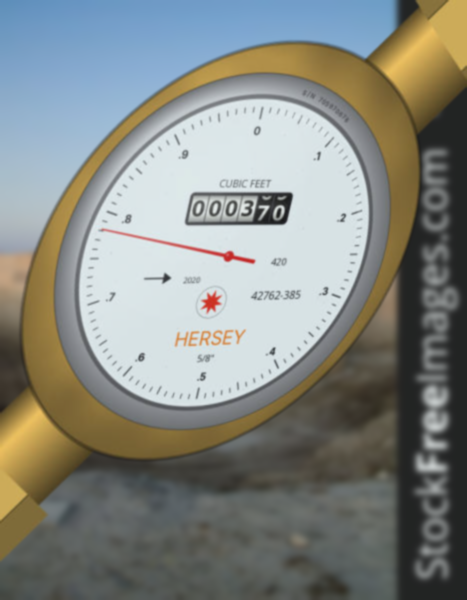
369.78 (ft³)
